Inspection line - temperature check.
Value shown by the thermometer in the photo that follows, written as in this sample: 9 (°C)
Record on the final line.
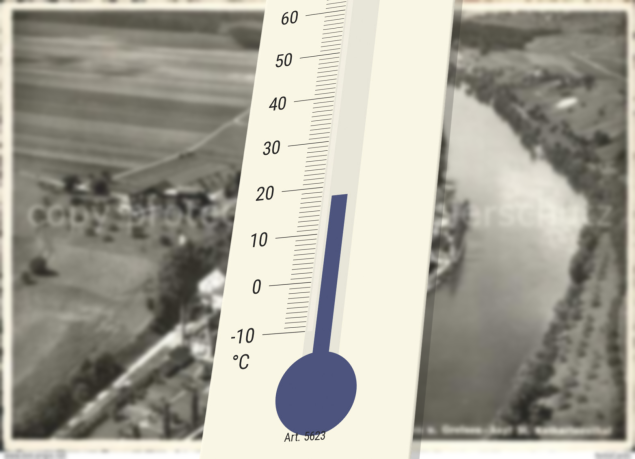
18 (°C)
